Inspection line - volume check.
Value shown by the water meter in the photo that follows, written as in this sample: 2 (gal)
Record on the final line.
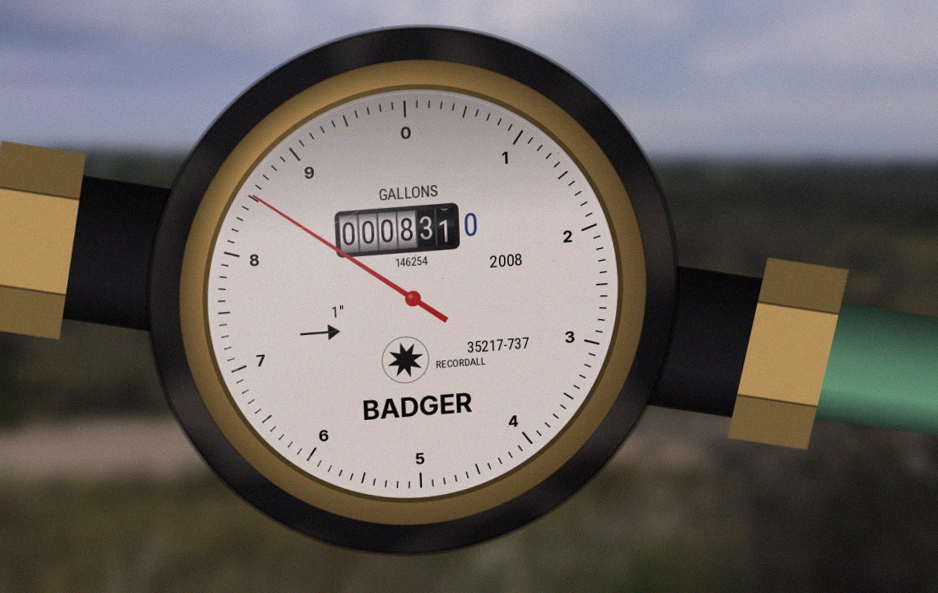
8308.5 (gal)
